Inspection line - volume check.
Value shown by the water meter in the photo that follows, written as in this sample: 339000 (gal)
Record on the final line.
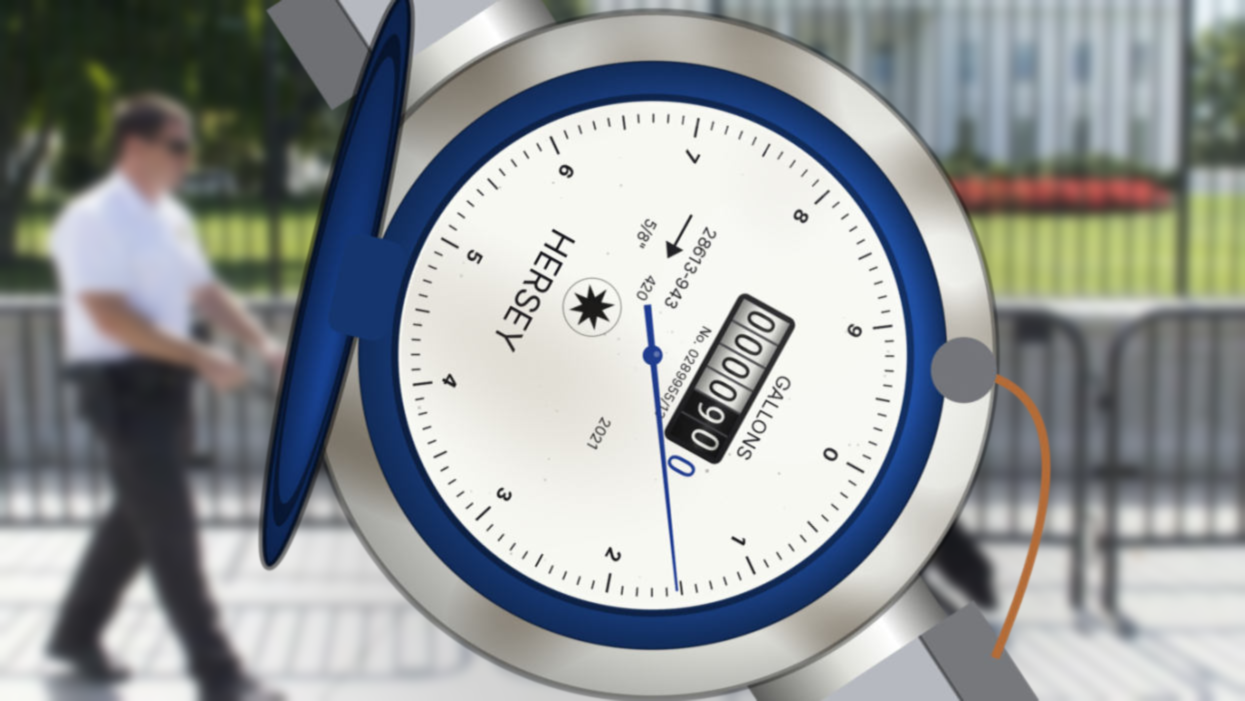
901.5 (gal)
